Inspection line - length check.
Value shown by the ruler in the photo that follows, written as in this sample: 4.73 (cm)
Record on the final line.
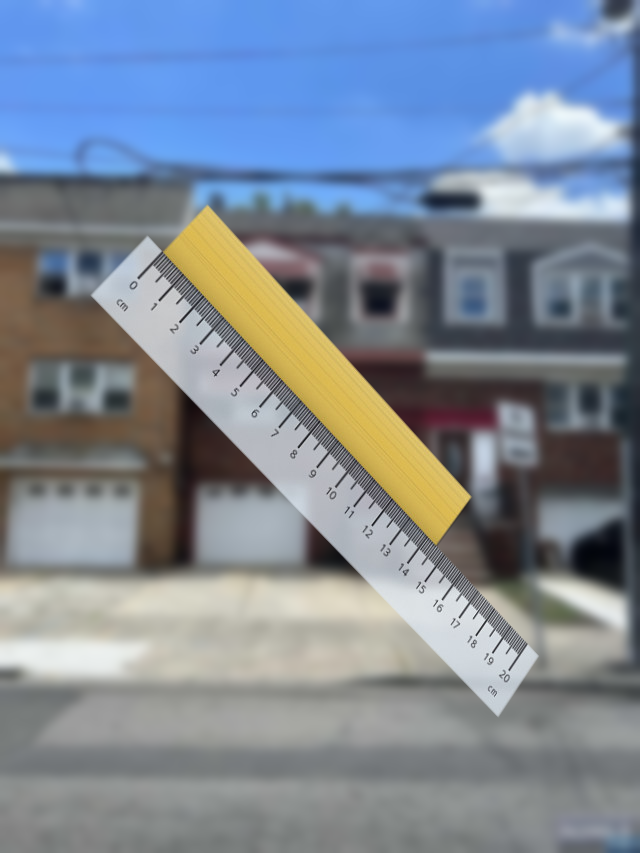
14.5 (cm)
